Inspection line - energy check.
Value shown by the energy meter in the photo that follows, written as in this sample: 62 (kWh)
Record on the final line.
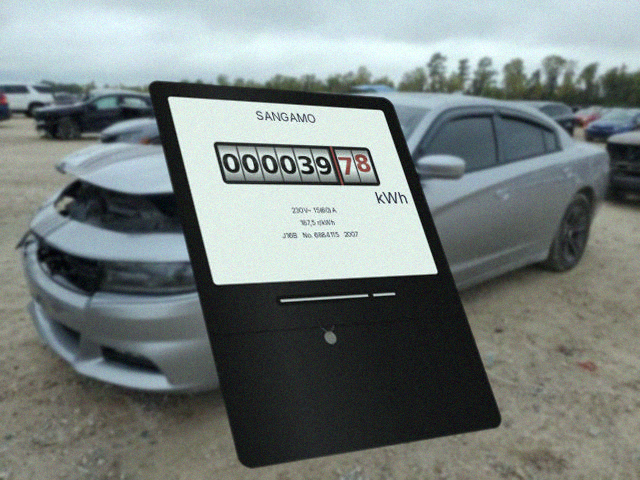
39.78 (kWh)
